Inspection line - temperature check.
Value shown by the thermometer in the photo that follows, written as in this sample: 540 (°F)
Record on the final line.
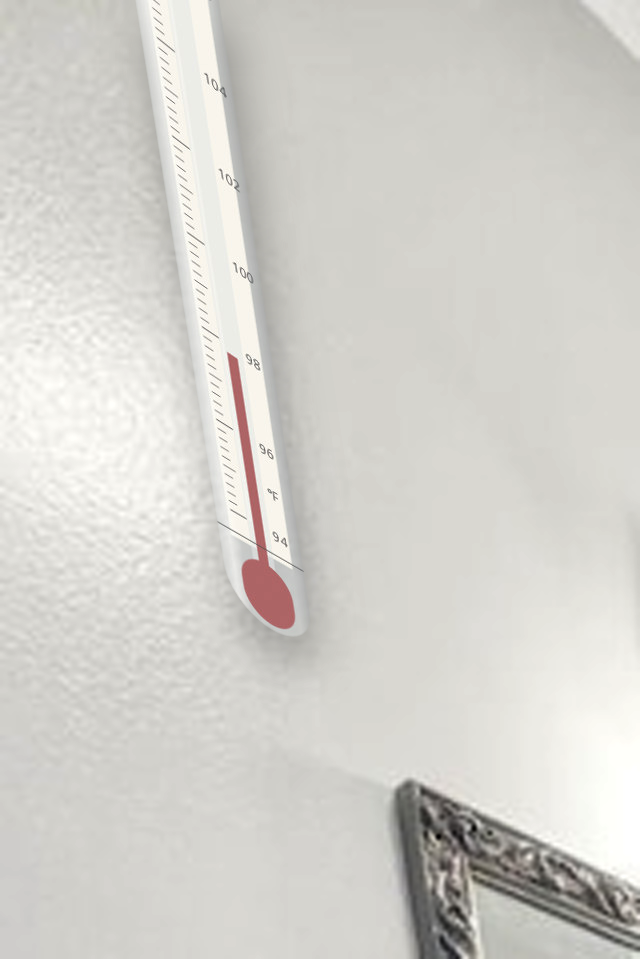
97.8 (°F)
